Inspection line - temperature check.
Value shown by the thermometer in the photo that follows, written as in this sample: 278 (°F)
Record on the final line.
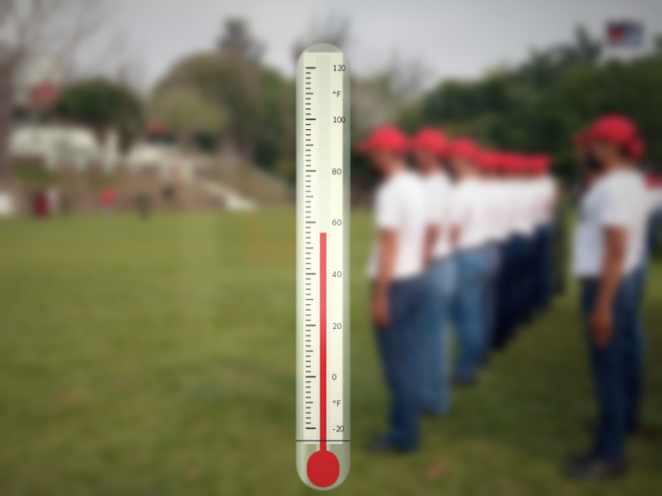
56 (°F)
